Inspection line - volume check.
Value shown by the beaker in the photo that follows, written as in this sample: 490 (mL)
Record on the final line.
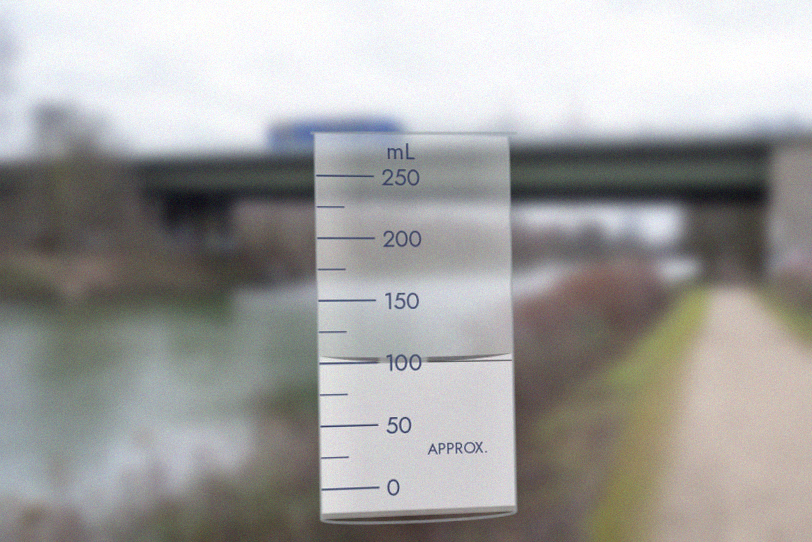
100 (mL)
